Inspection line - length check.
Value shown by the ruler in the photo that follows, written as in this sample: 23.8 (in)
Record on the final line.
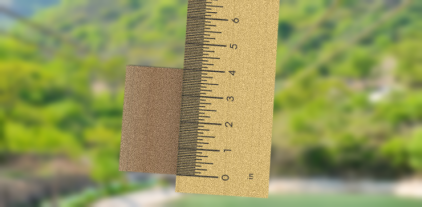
4 (in)
